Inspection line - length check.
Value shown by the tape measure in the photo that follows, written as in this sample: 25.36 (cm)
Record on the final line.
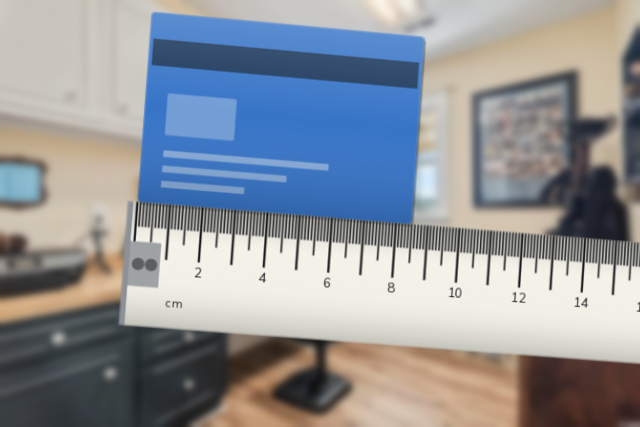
8.5 (cm)
